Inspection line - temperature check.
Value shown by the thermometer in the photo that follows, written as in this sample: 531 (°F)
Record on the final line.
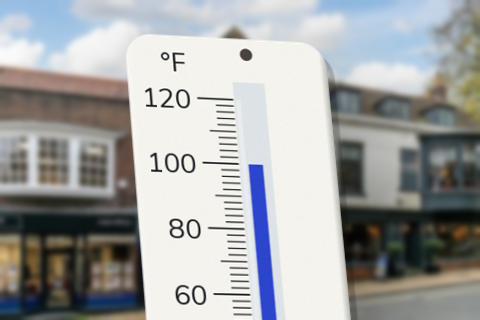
100 (°F)
